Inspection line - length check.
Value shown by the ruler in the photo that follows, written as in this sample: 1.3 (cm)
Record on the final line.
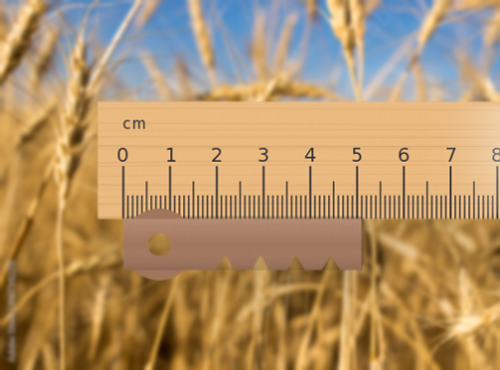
5.1 (cm)
